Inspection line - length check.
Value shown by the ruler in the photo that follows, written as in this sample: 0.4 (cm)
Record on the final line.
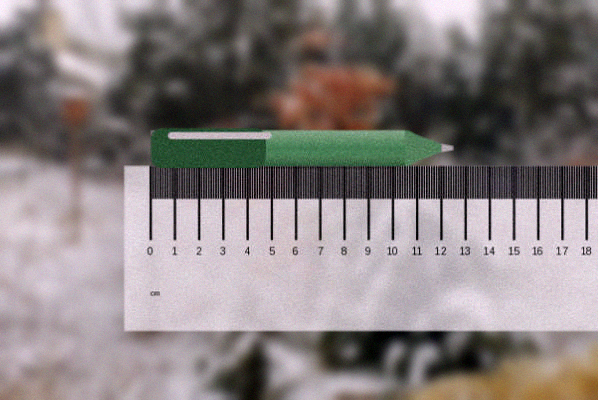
12.5 (cm)
